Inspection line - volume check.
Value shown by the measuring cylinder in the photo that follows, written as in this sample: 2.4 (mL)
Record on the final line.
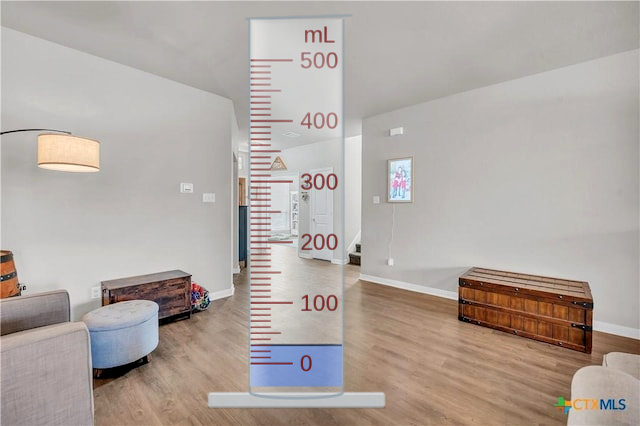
30 (mL)
